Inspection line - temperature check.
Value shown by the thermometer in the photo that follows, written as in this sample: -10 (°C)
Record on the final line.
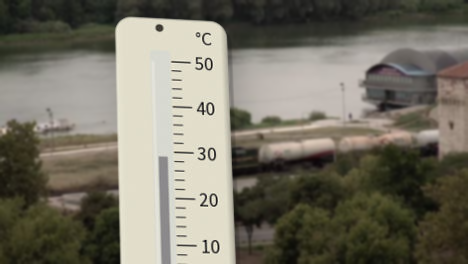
29 (°C)
